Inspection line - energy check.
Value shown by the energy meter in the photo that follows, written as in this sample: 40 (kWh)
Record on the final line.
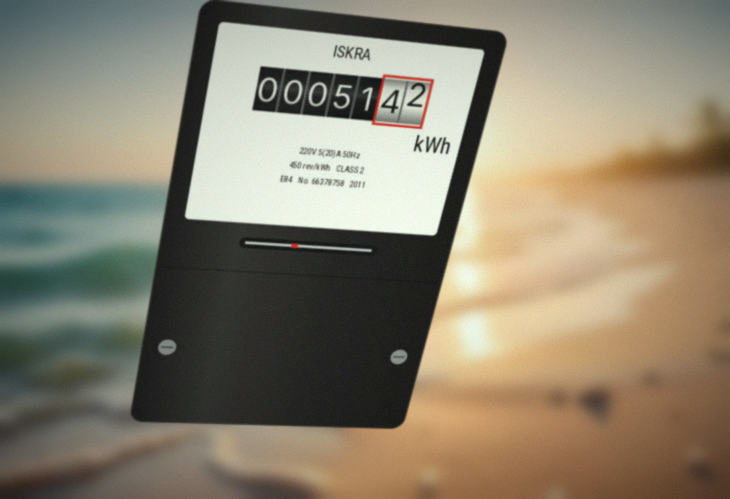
51.42 (kWh)
